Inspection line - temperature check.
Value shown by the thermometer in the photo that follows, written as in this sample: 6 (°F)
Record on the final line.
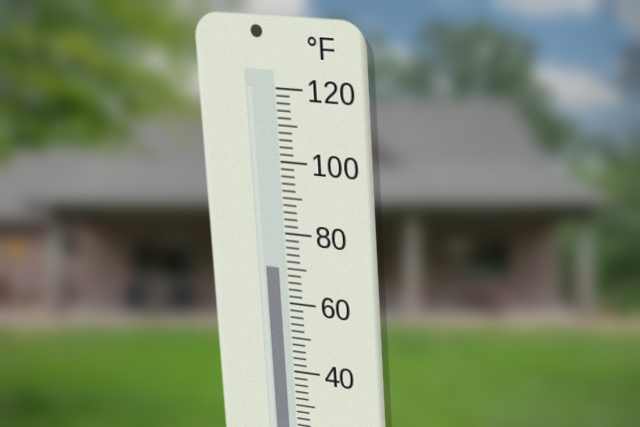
70 (°F)
